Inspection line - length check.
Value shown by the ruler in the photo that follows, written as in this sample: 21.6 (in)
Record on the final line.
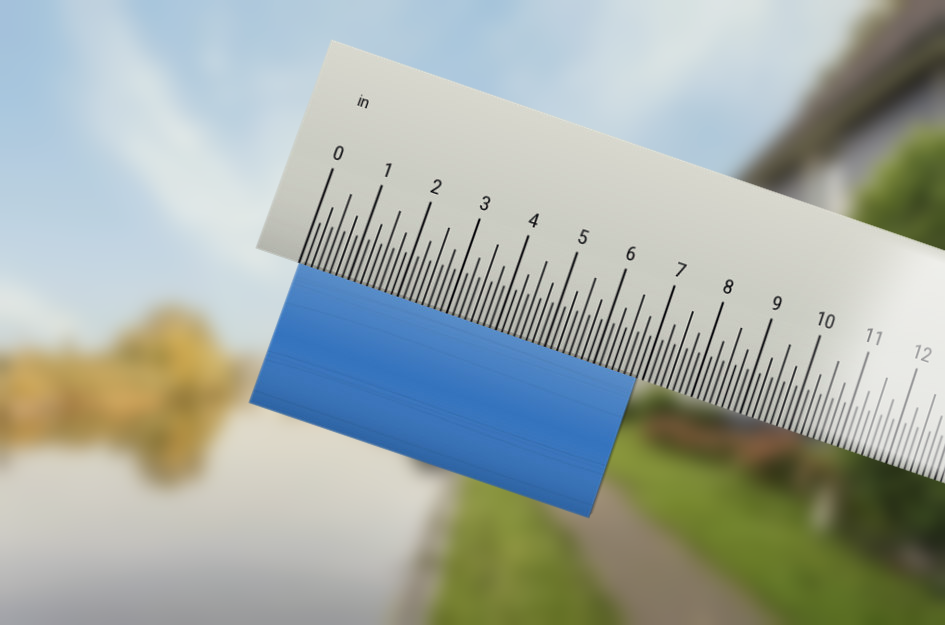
6.875 (in)
